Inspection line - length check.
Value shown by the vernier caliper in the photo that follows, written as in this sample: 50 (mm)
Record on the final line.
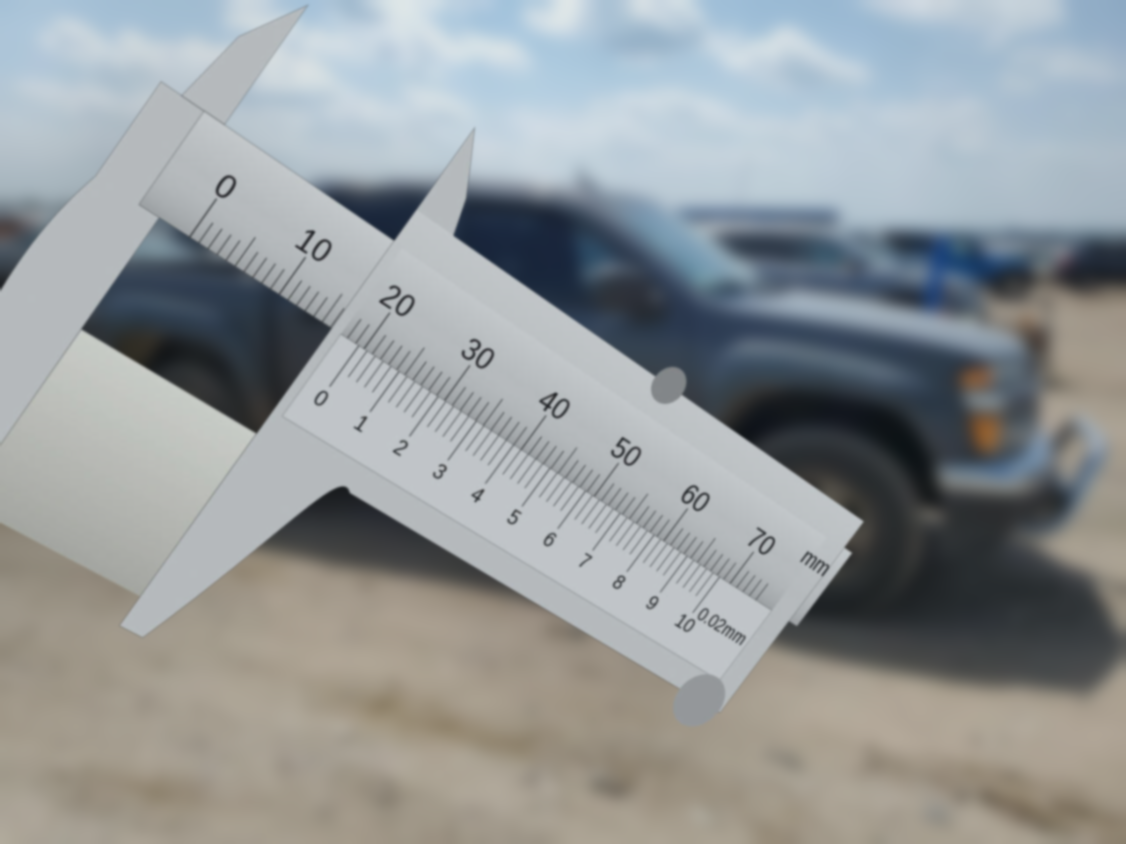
19.4 (mm)
